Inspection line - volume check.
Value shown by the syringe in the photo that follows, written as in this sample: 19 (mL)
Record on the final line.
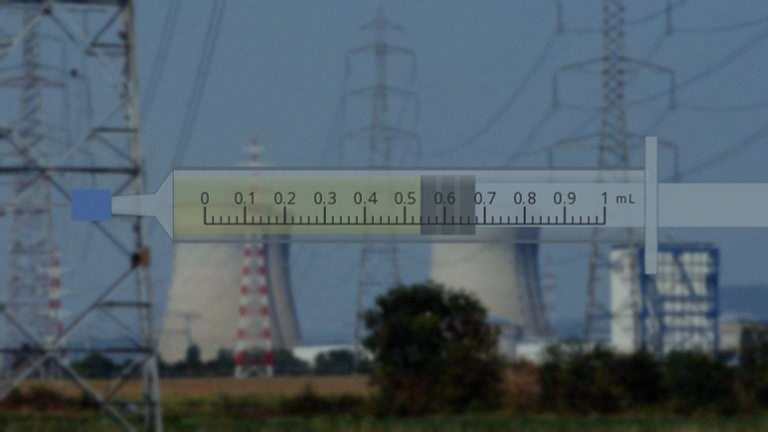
0.54 (mL)
